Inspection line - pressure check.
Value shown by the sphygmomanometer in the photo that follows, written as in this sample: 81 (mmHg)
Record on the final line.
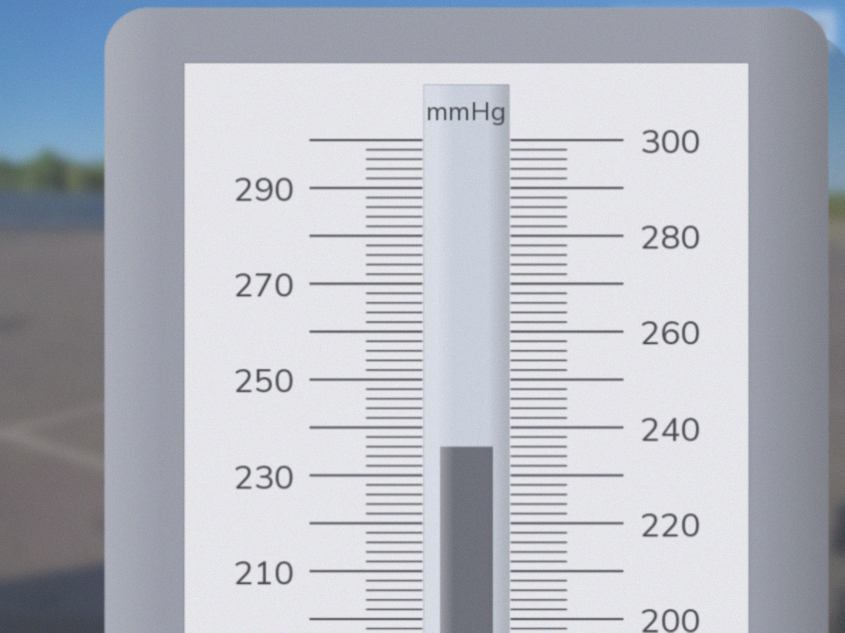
236 (mmHg)
